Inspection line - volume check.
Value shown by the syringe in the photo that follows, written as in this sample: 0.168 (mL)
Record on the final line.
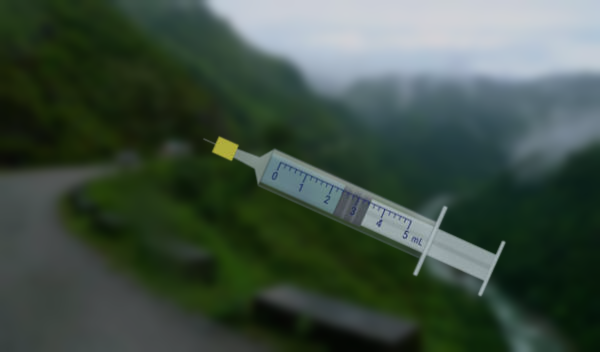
2.4 (mL)
